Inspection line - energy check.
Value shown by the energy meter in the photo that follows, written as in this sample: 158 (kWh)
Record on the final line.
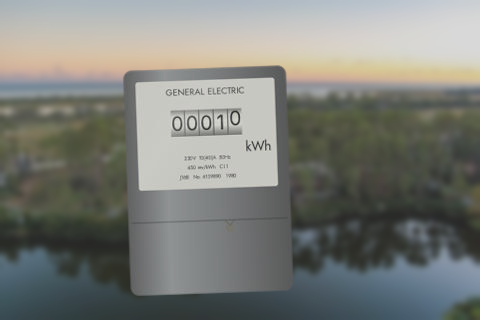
10 (kWh)
